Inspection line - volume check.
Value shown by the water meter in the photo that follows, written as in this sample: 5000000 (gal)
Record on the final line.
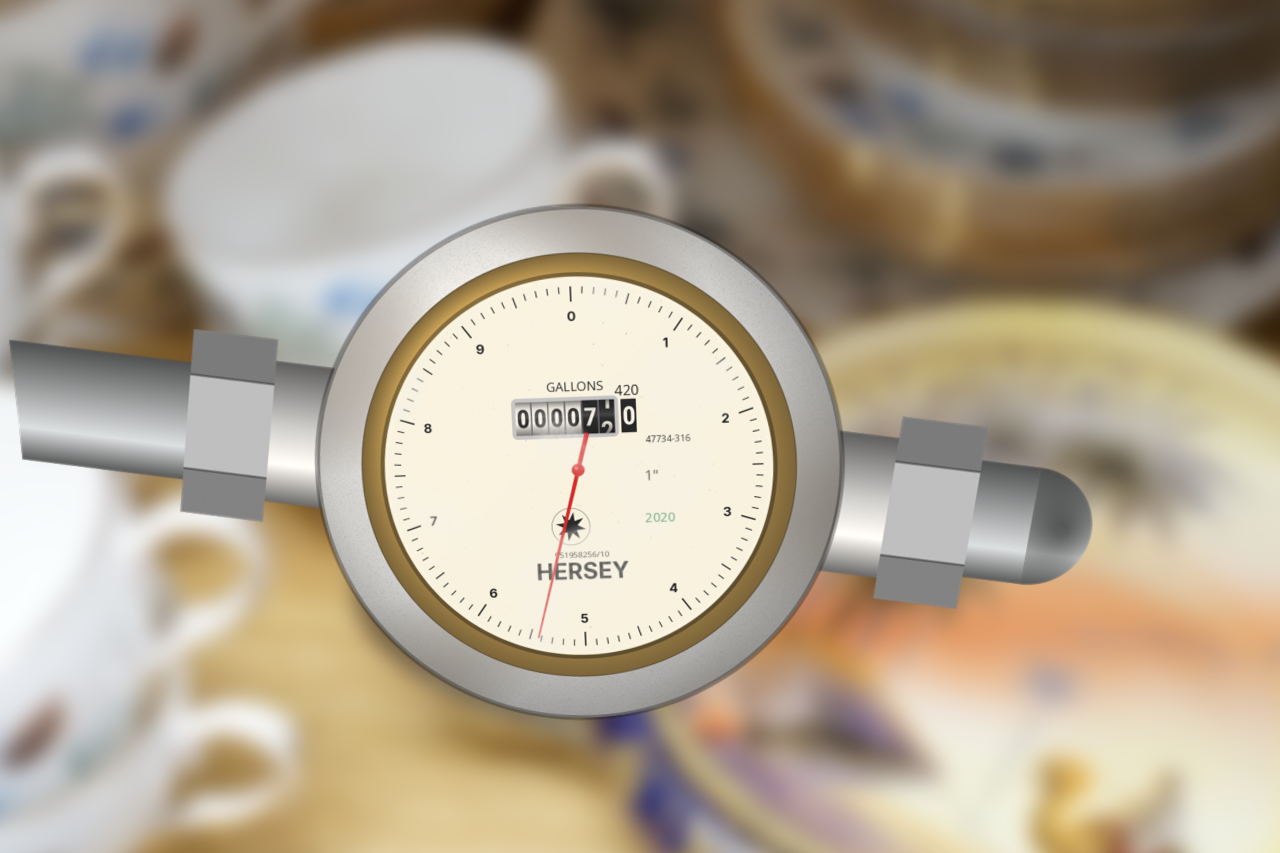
715.4 (gal)
